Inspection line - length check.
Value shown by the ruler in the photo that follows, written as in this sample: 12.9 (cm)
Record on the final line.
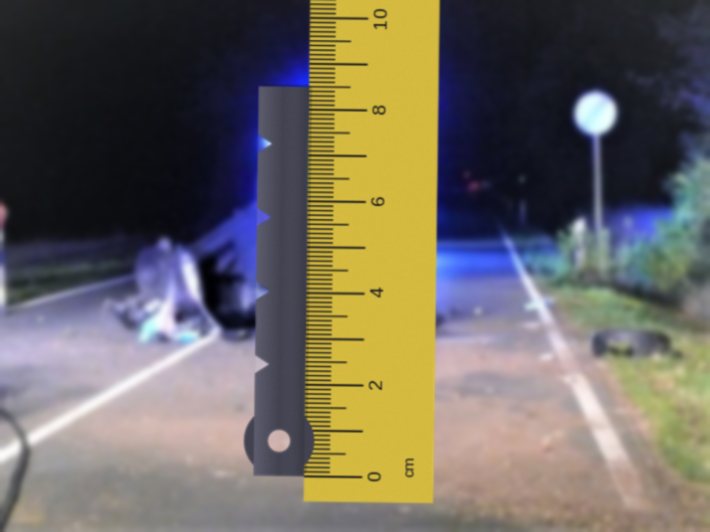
8.5 (cm)
